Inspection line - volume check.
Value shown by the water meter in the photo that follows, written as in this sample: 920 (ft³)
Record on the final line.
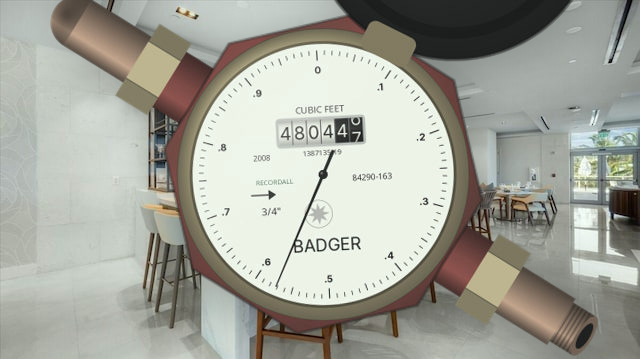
480446.57 (ft³)
